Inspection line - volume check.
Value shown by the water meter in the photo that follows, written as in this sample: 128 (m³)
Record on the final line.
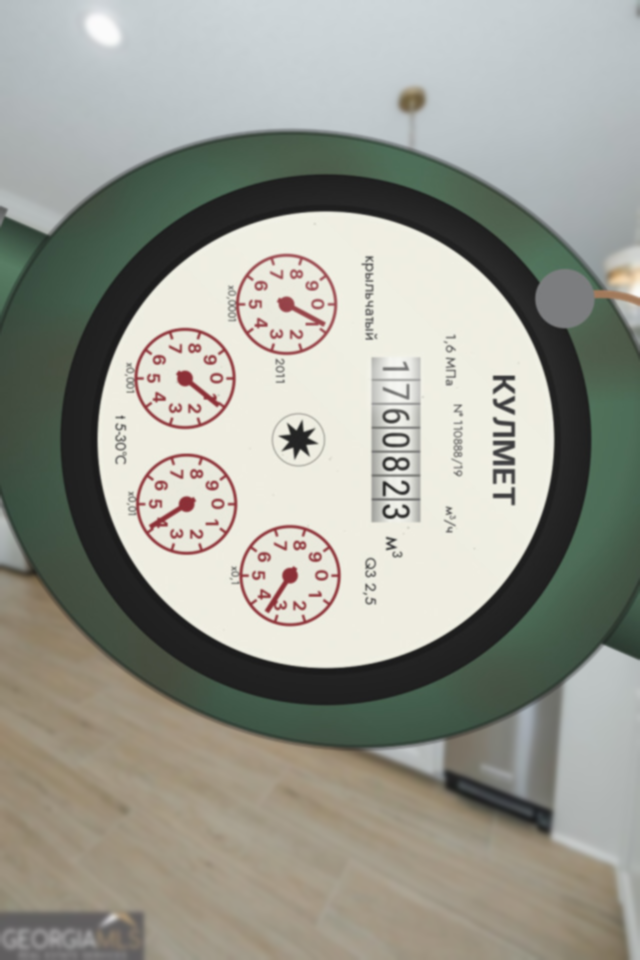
1760823.3410 (m³)
